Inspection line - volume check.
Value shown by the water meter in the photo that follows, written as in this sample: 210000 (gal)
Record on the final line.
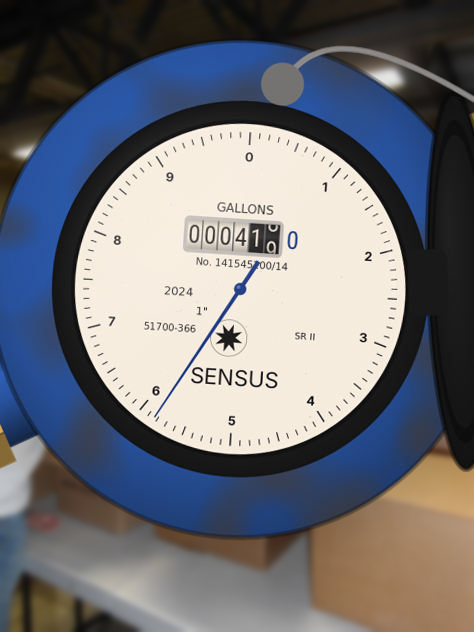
4185.8 (gal)
